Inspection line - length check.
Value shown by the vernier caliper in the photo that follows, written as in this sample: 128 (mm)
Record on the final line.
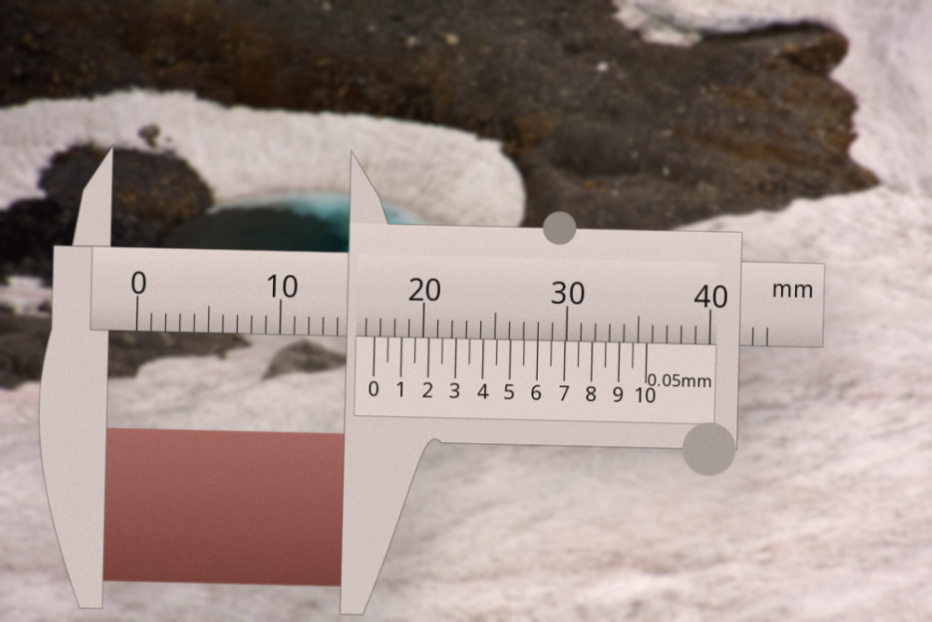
16.6 (mm)
